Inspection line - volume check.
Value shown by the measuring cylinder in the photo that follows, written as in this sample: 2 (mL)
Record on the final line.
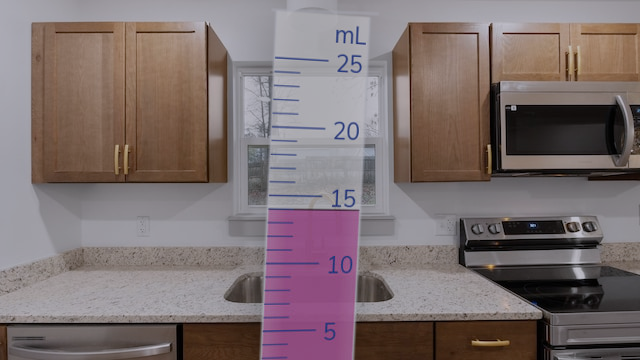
14 (mL)
